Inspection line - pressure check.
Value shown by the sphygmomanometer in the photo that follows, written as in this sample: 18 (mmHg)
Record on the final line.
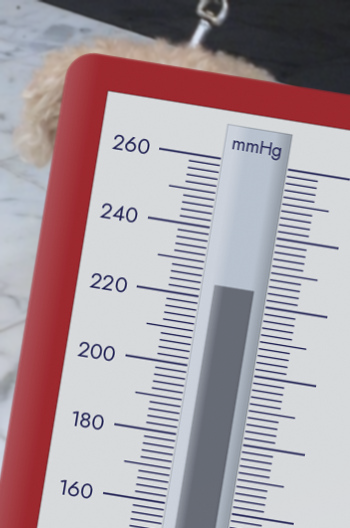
224 (mmHg)
